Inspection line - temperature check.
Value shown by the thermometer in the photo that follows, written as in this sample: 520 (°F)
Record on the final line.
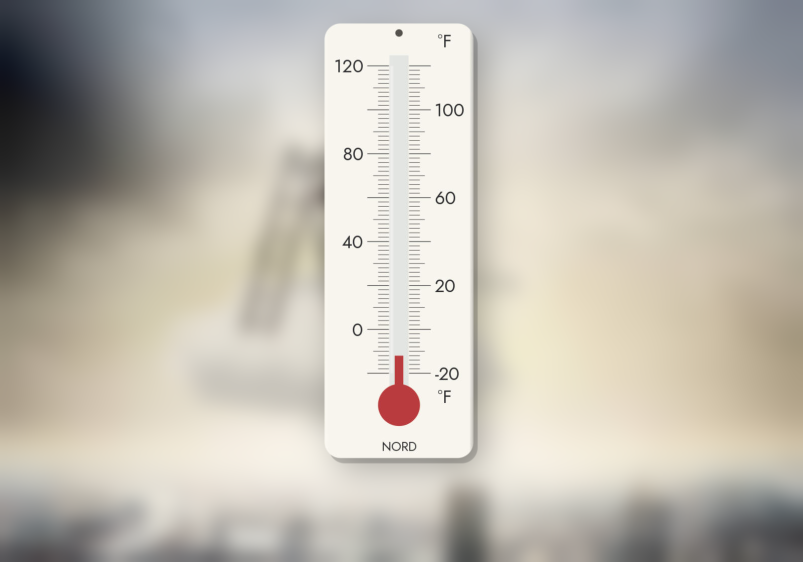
-12 (°F)
